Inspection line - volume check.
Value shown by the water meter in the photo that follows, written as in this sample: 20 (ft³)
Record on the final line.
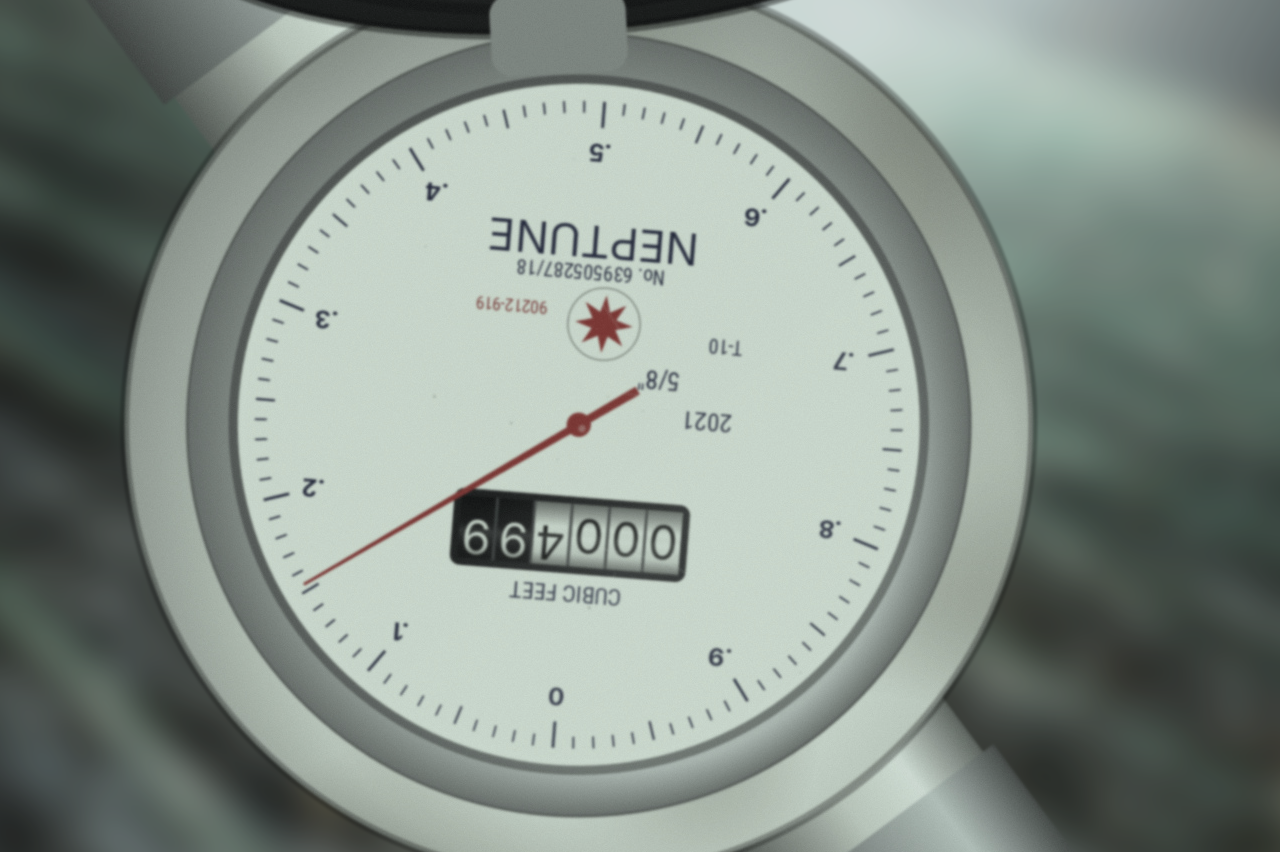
499.15 (ft³)
